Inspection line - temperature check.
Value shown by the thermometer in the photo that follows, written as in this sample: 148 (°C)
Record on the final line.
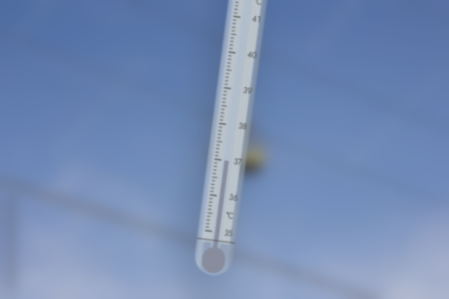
37 (°C)
